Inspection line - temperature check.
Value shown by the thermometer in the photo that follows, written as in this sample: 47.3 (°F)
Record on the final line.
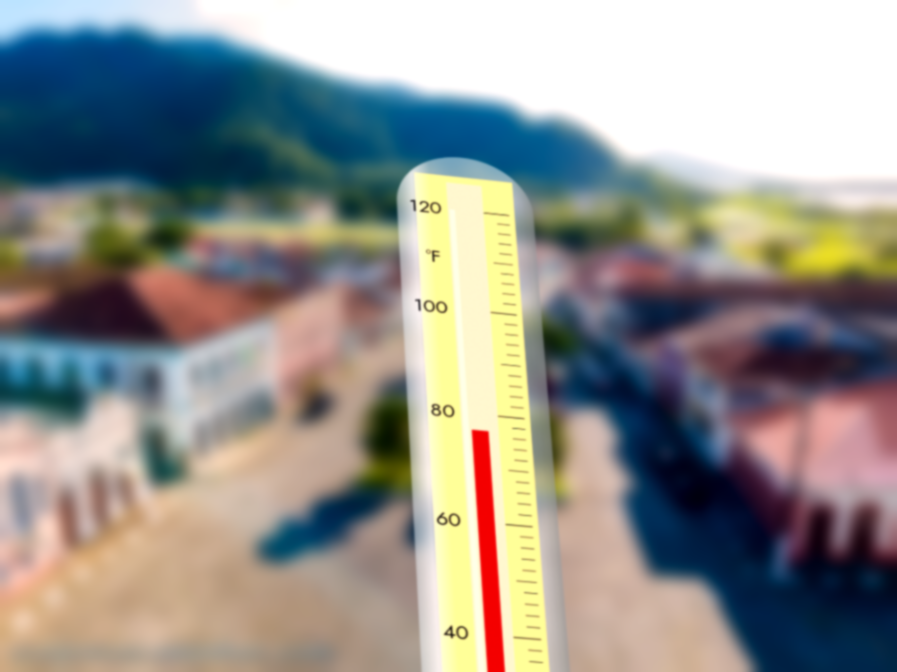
77 (°F)
